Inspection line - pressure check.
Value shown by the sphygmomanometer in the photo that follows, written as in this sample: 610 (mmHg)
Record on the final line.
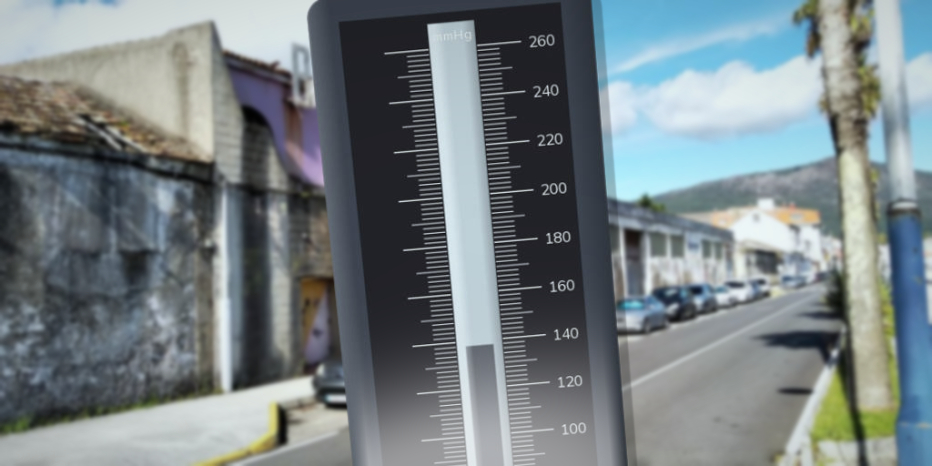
138 (mmHg)
